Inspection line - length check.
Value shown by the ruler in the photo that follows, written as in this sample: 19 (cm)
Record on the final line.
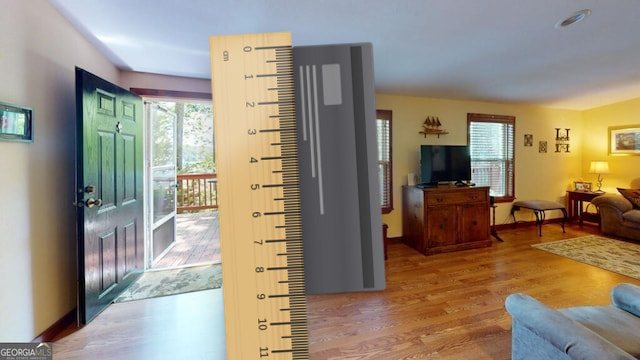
9 (cm)
